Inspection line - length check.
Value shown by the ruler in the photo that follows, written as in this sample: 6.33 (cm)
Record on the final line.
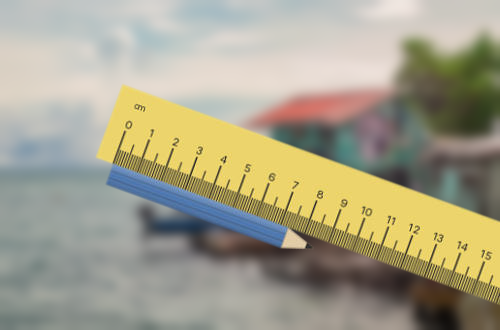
8.5 (cm)
